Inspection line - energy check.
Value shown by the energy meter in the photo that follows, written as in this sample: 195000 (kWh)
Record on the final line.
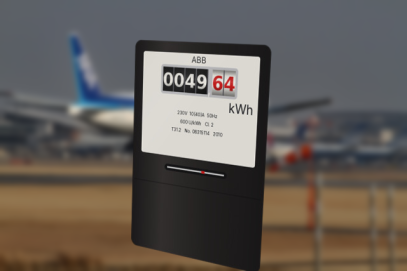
49.64 (kWh)
